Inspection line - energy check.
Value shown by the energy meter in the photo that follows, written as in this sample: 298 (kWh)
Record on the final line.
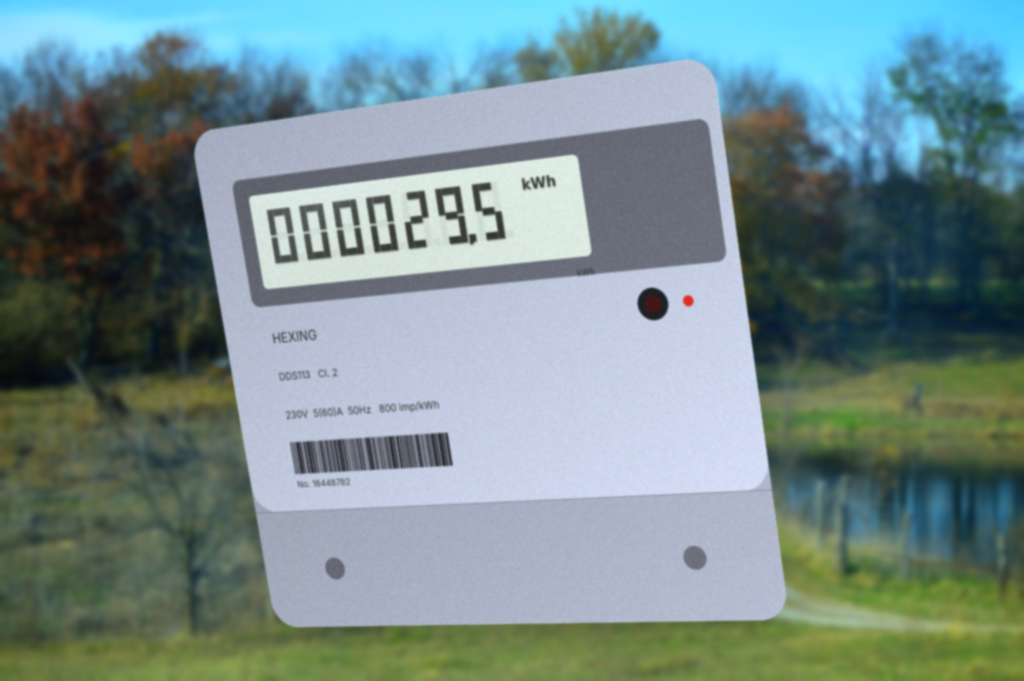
29.5 (kWh)
